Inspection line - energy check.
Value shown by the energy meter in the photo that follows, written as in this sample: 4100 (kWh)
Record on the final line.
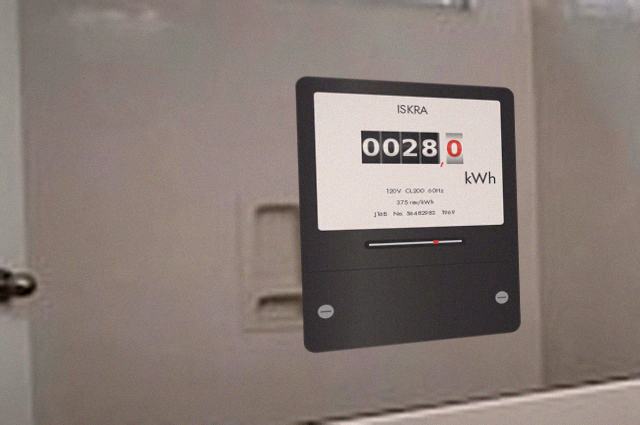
28.0 (kWh)
